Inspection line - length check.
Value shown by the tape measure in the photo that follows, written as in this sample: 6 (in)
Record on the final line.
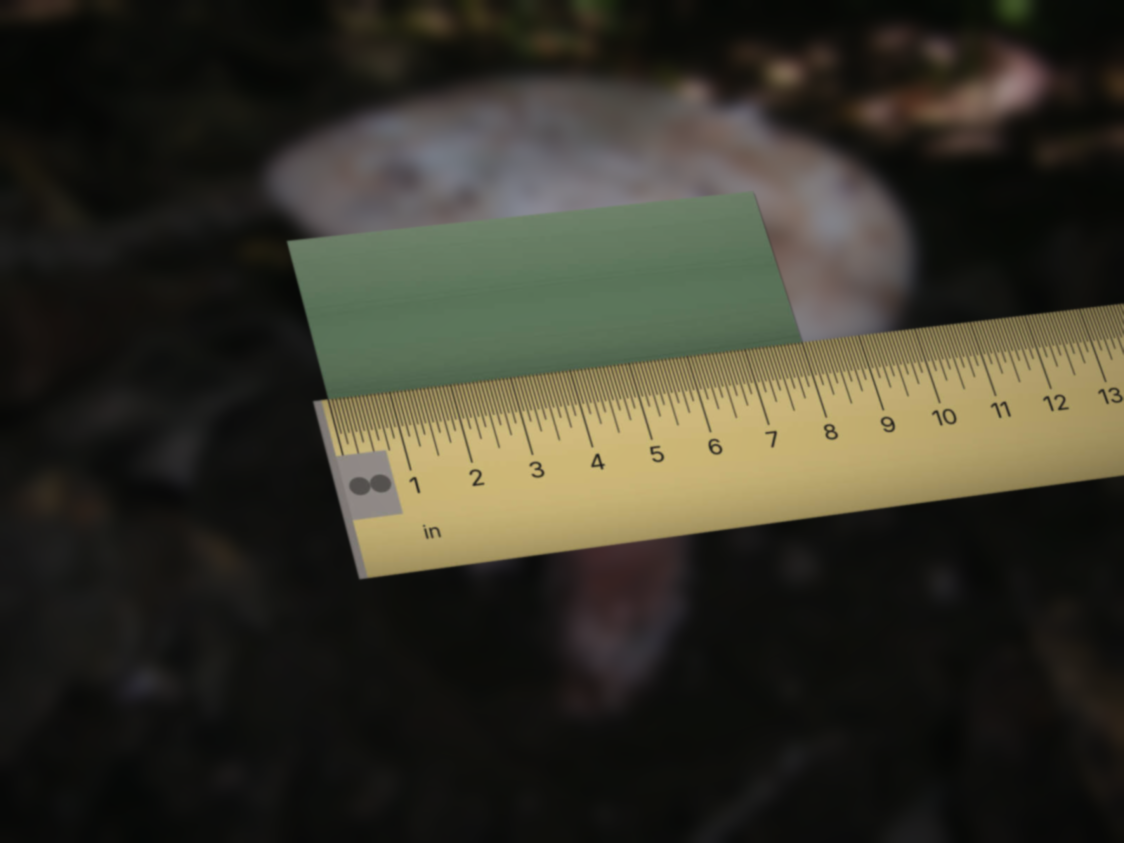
8 (in)
